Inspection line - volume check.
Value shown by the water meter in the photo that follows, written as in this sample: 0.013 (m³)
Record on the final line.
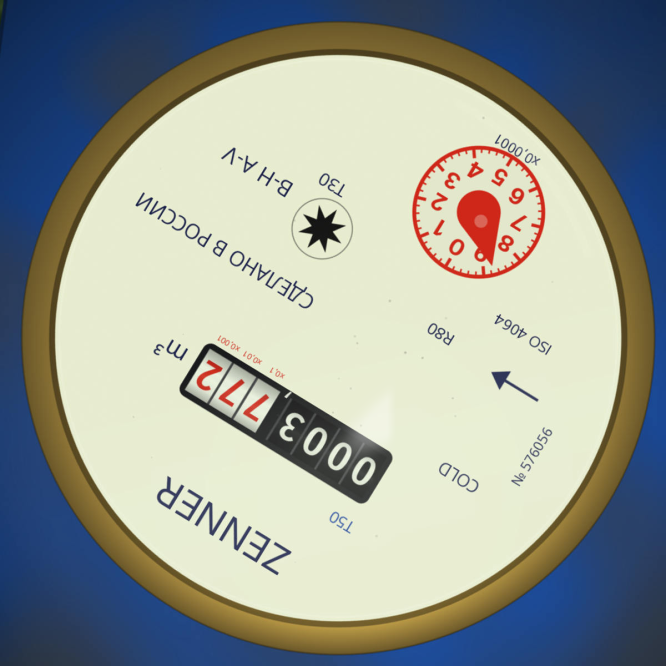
3.7728 (m³)
